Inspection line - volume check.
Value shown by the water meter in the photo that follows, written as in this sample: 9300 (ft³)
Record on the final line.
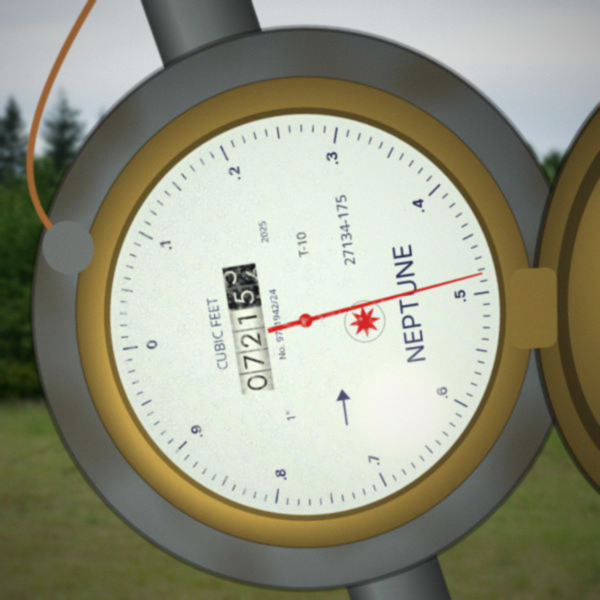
72155.48 (ft³)
